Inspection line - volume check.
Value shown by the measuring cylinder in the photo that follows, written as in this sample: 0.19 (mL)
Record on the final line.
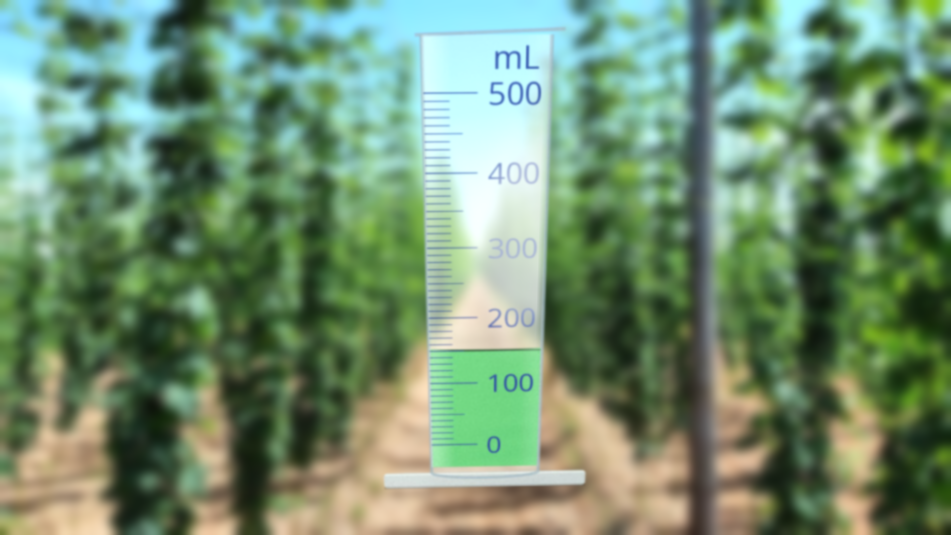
150 (mL)
